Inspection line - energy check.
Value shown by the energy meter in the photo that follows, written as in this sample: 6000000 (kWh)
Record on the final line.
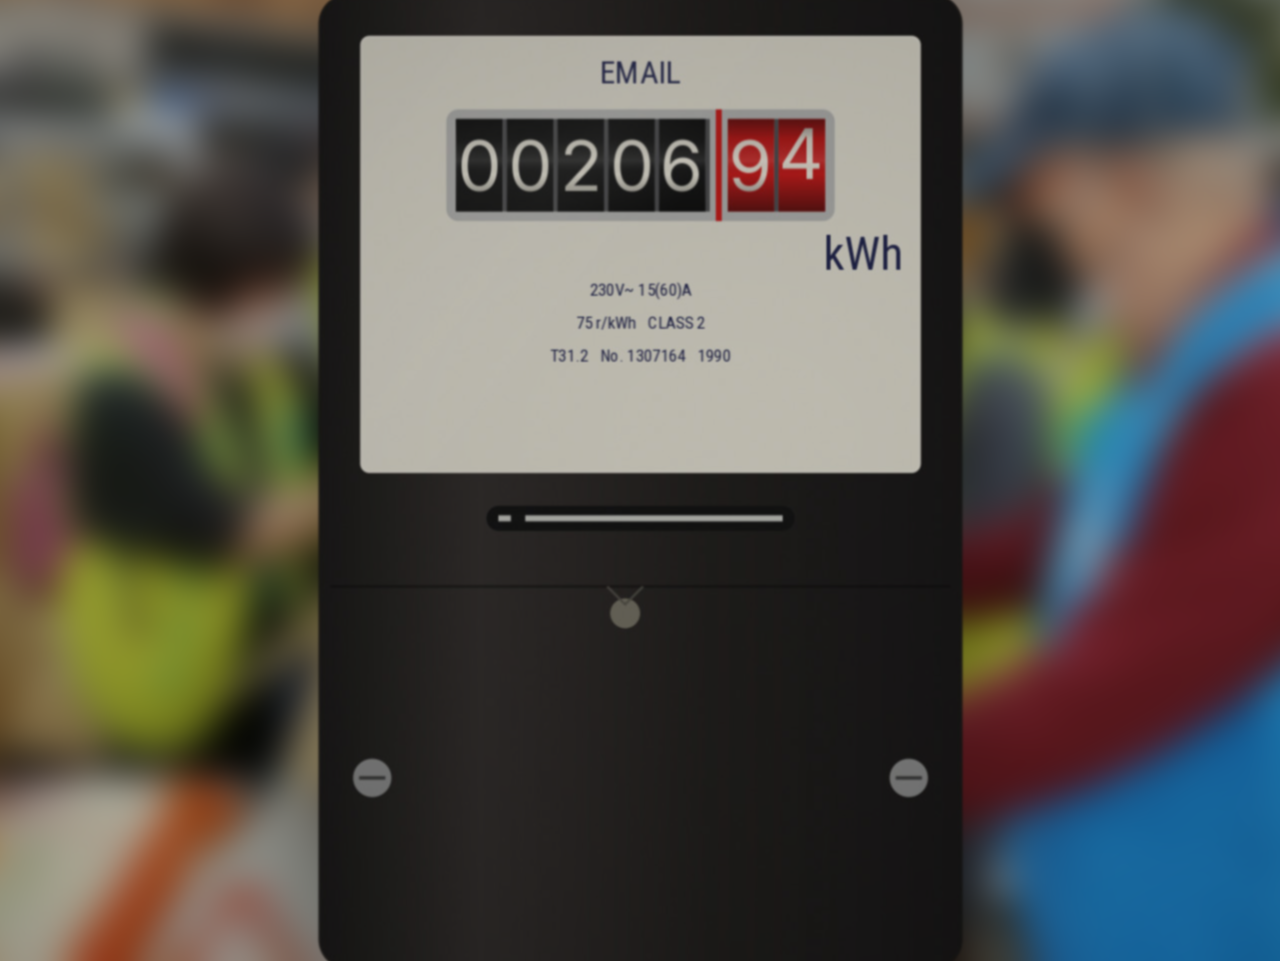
206.94 (kWh)
